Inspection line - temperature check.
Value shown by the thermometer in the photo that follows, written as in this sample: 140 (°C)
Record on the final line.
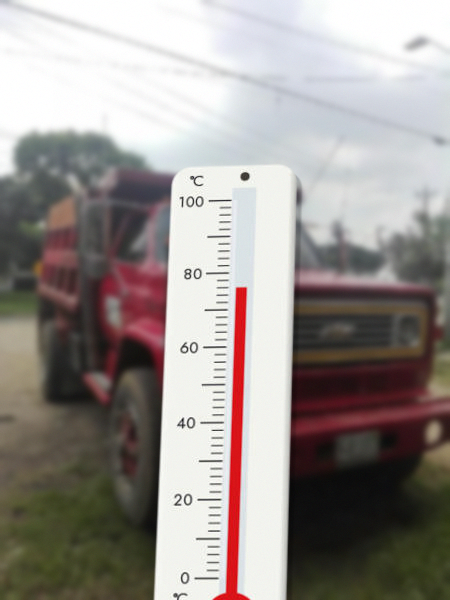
76 (°C)
